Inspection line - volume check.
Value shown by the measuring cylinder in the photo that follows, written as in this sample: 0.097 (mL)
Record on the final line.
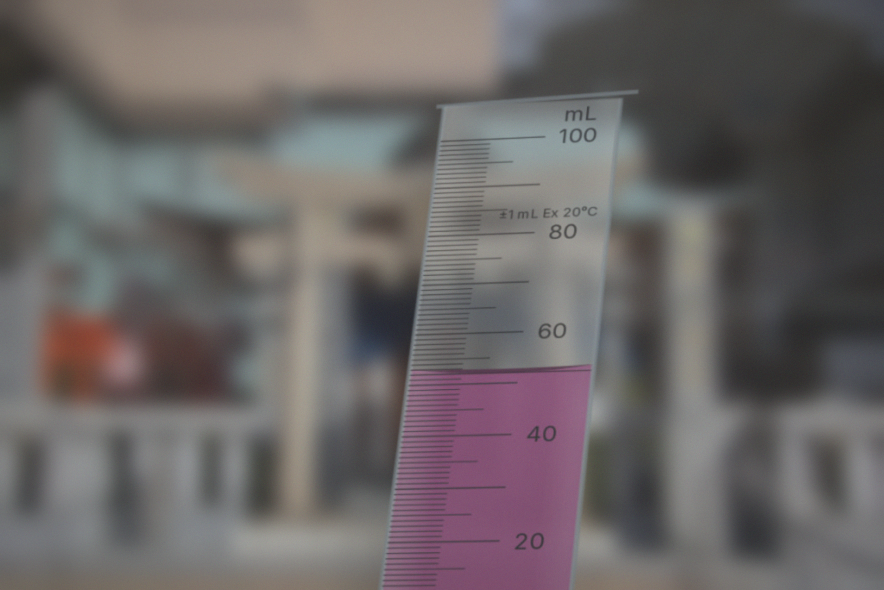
52 (mL)
